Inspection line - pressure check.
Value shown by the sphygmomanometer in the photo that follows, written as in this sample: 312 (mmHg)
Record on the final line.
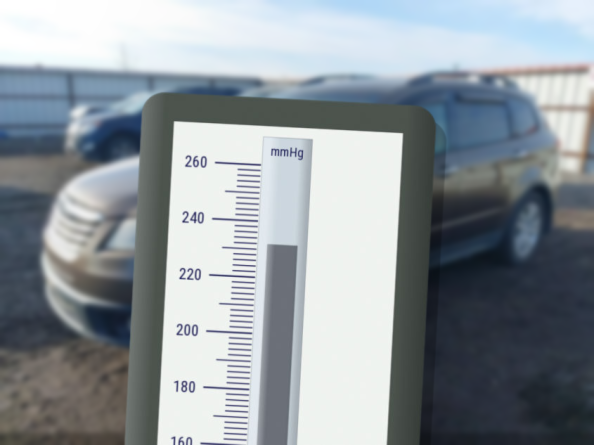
232 (mmHg)
